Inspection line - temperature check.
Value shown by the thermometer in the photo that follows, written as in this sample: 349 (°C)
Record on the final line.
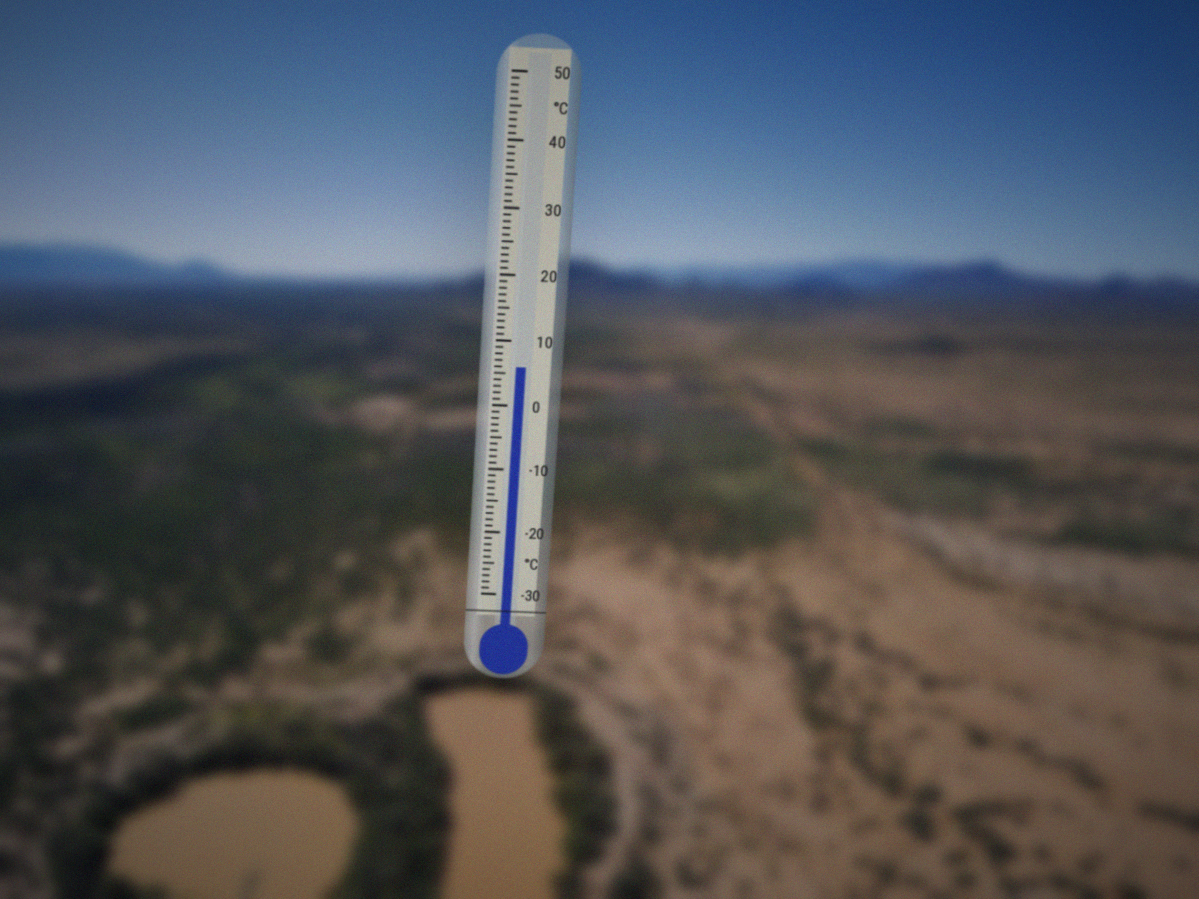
6 (°C)
